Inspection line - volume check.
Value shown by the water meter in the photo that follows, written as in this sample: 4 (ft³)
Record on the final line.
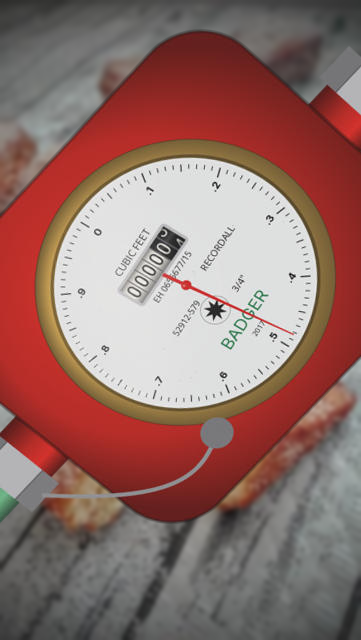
3.48 (ft³)
